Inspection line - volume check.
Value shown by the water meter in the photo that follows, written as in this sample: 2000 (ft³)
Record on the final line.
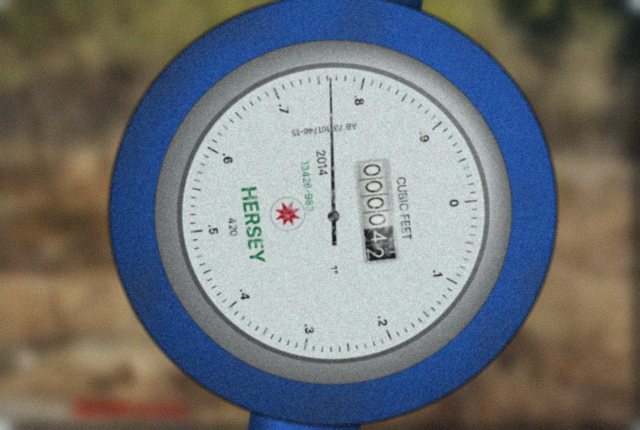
41.76 (ft³)
